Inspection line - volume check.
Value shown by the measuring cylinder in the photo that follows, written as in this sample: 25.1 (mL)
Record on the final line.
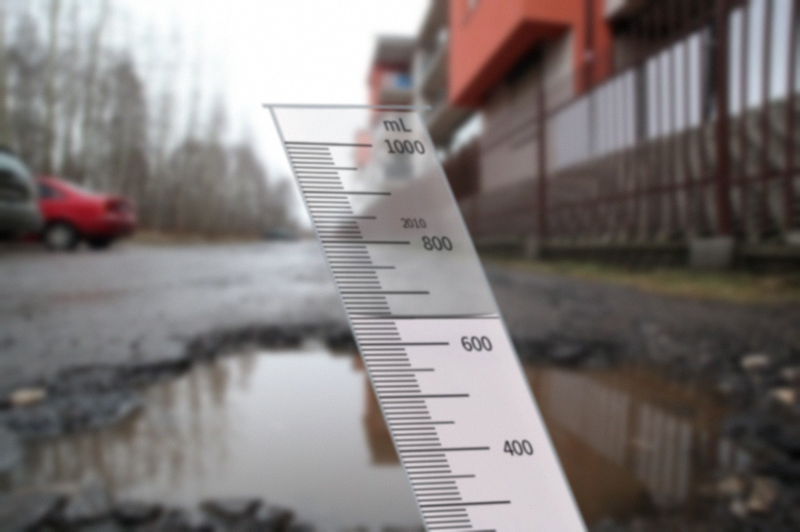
650 (mL)
